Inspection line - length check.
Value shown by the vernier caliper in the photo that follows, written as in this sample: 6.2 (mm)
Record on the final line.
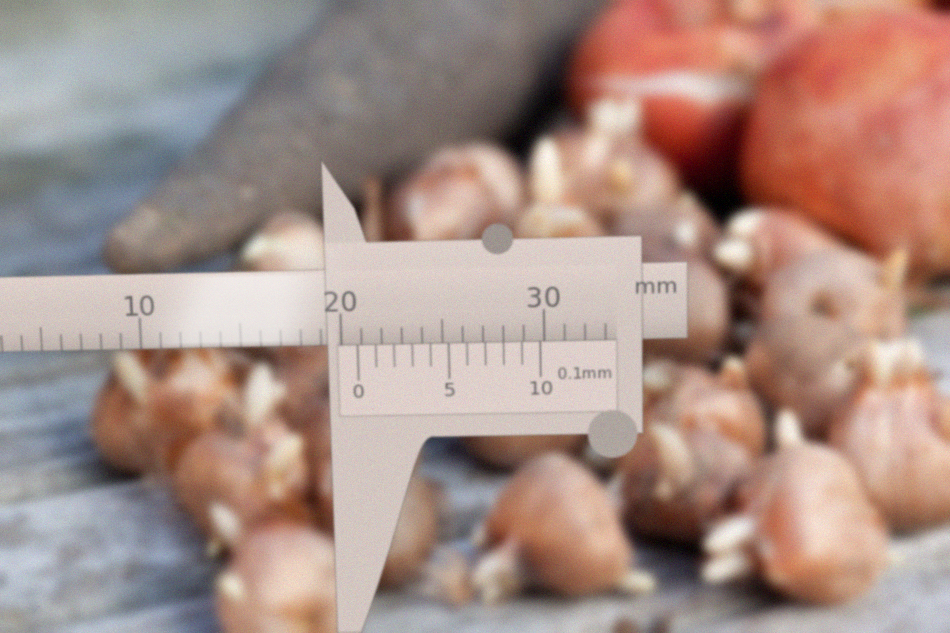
20.8 (mm)
